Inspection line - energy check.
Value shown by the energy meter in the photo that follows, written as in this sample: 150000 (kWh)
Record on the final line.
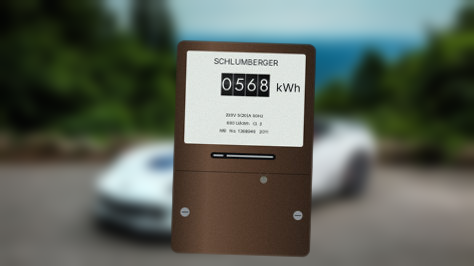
568 (kWh)
